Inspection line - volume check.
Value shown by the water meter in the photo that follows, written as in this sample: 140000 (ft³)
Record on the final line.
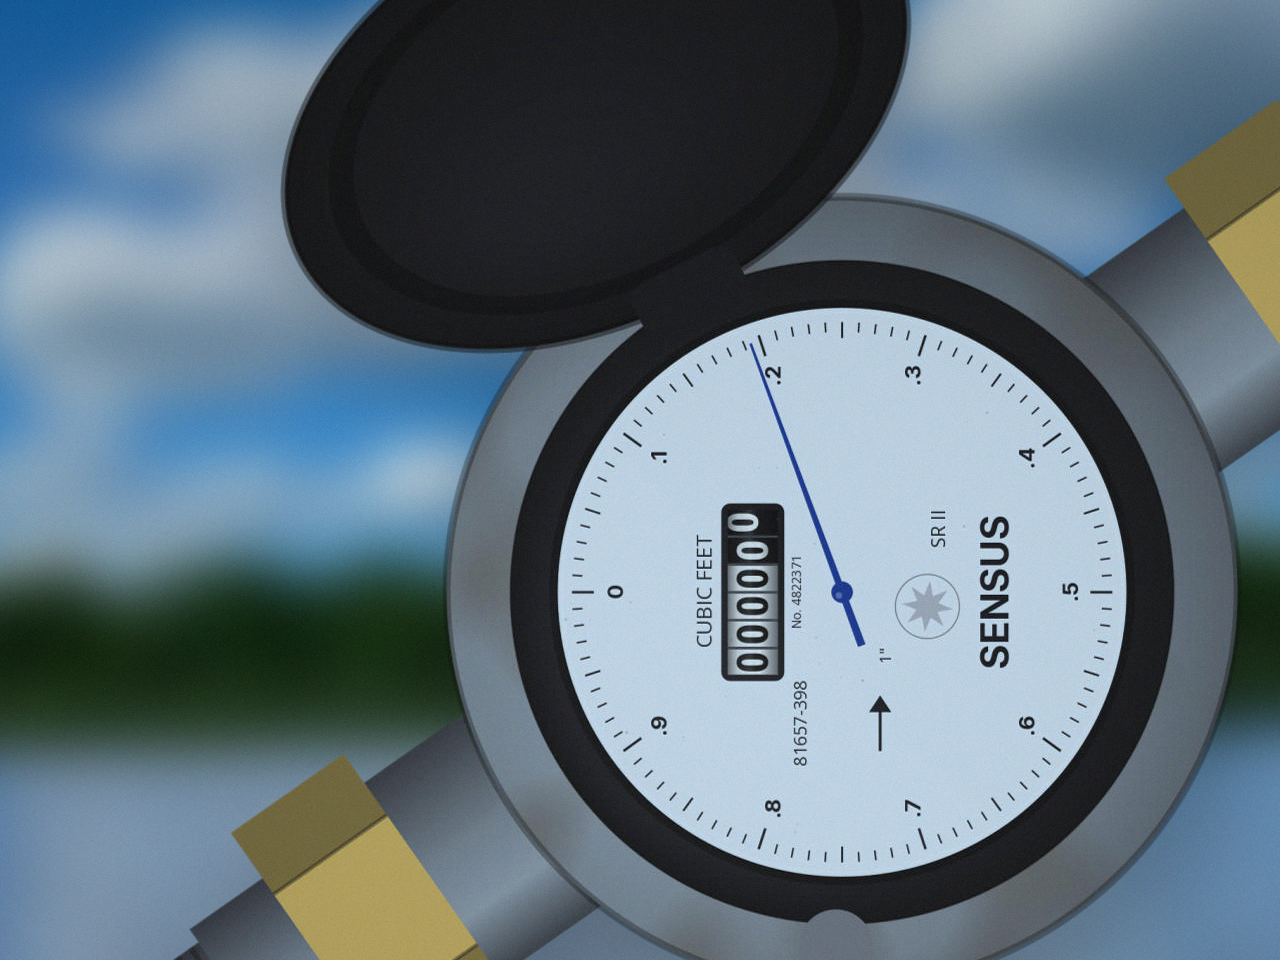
0.19 (ft³)
